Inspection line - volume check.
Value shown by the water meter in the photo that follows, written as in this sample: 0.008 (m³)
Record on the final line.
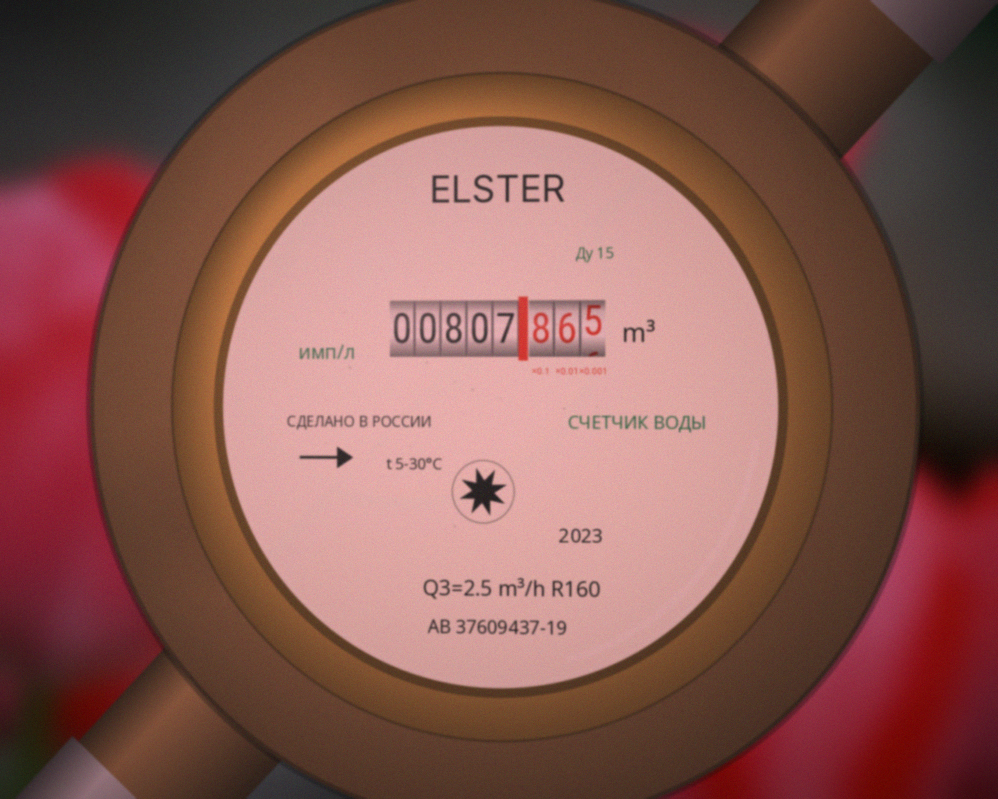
807.865 (m³)
